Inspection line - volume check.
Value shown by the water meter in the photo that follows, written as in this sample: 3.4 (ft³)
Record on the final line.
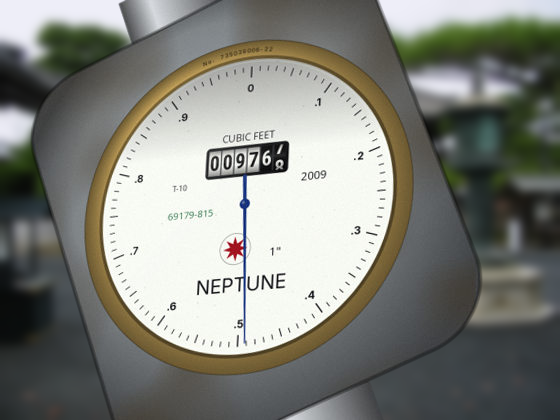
9767.49 (ft³)
